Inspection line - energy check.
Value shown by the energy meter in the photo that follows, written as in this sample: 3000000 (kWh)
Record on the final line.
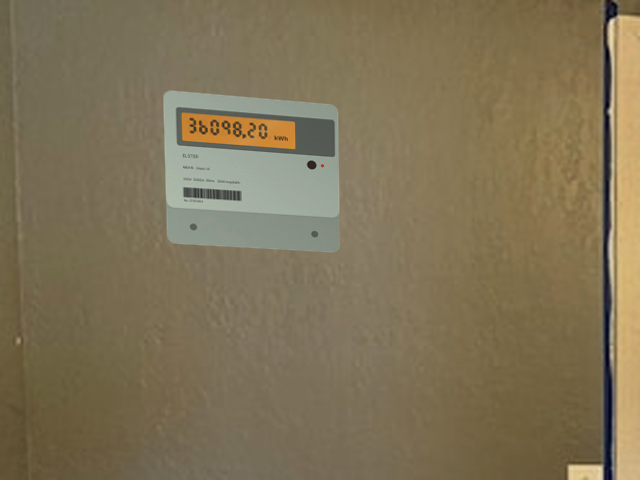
36098.20 (kWh)
